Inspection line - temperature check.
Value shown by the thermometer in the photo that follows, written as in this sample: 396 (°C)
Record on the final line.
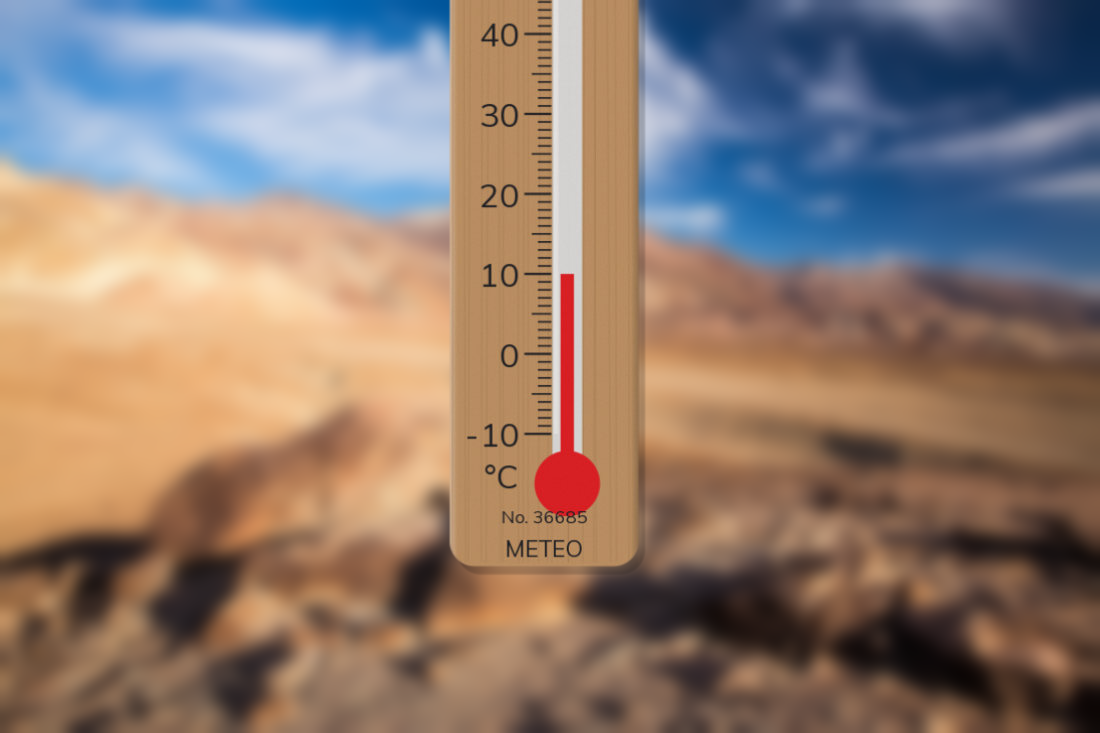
10 (°C)
